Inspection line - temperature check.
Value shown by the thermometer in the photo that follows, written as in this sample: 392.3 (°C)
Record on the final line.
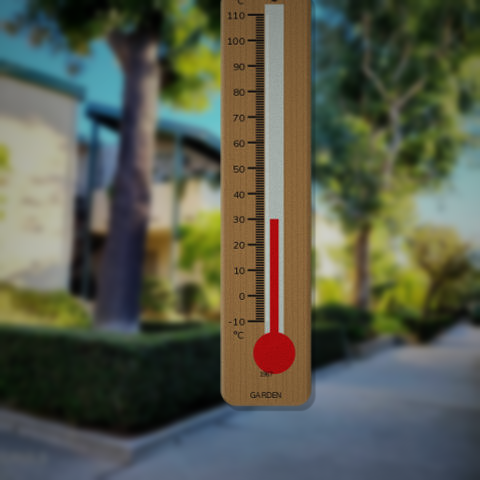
30 (°C)
